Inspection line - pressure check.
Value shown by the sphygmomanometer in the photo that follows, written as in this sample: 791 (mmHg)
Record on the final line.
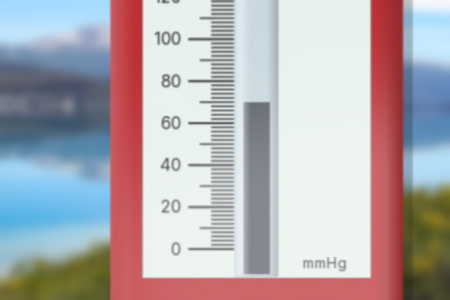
70 (mmHg)
